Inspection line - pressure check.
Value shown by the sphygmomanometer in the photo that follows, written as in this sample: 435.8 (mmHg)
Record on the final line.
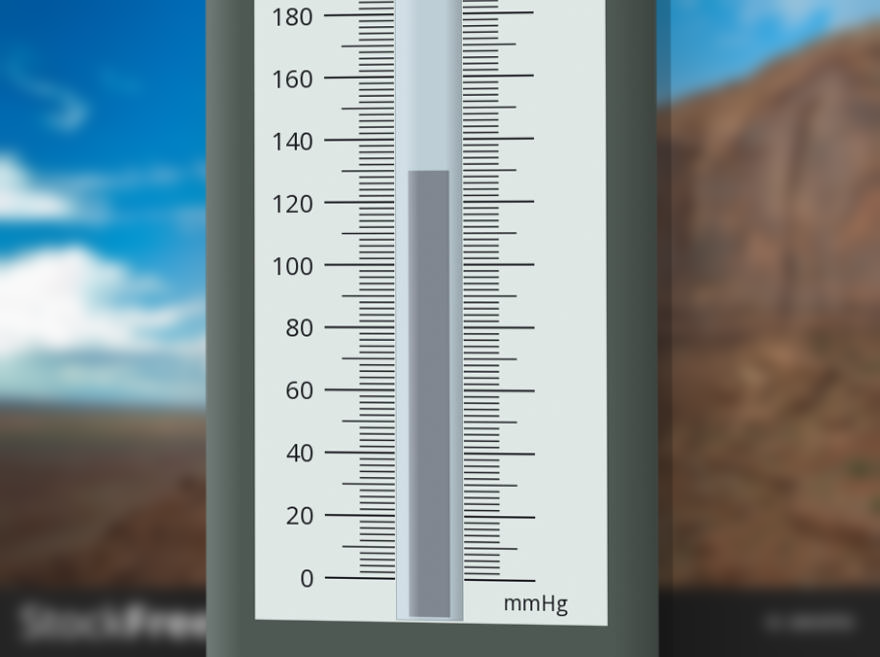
130 (mmHg)
